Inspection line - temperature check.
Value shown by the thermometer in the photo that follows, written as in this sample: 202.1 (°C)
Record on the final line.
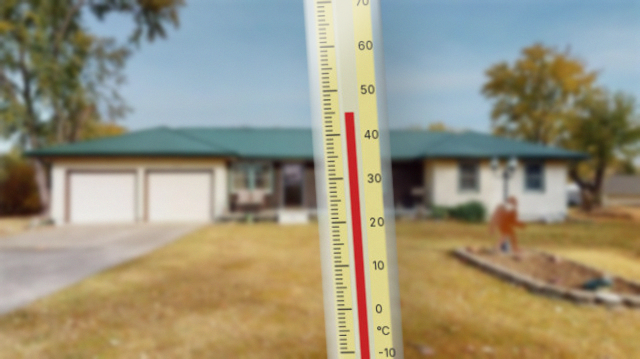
45 (°C)
